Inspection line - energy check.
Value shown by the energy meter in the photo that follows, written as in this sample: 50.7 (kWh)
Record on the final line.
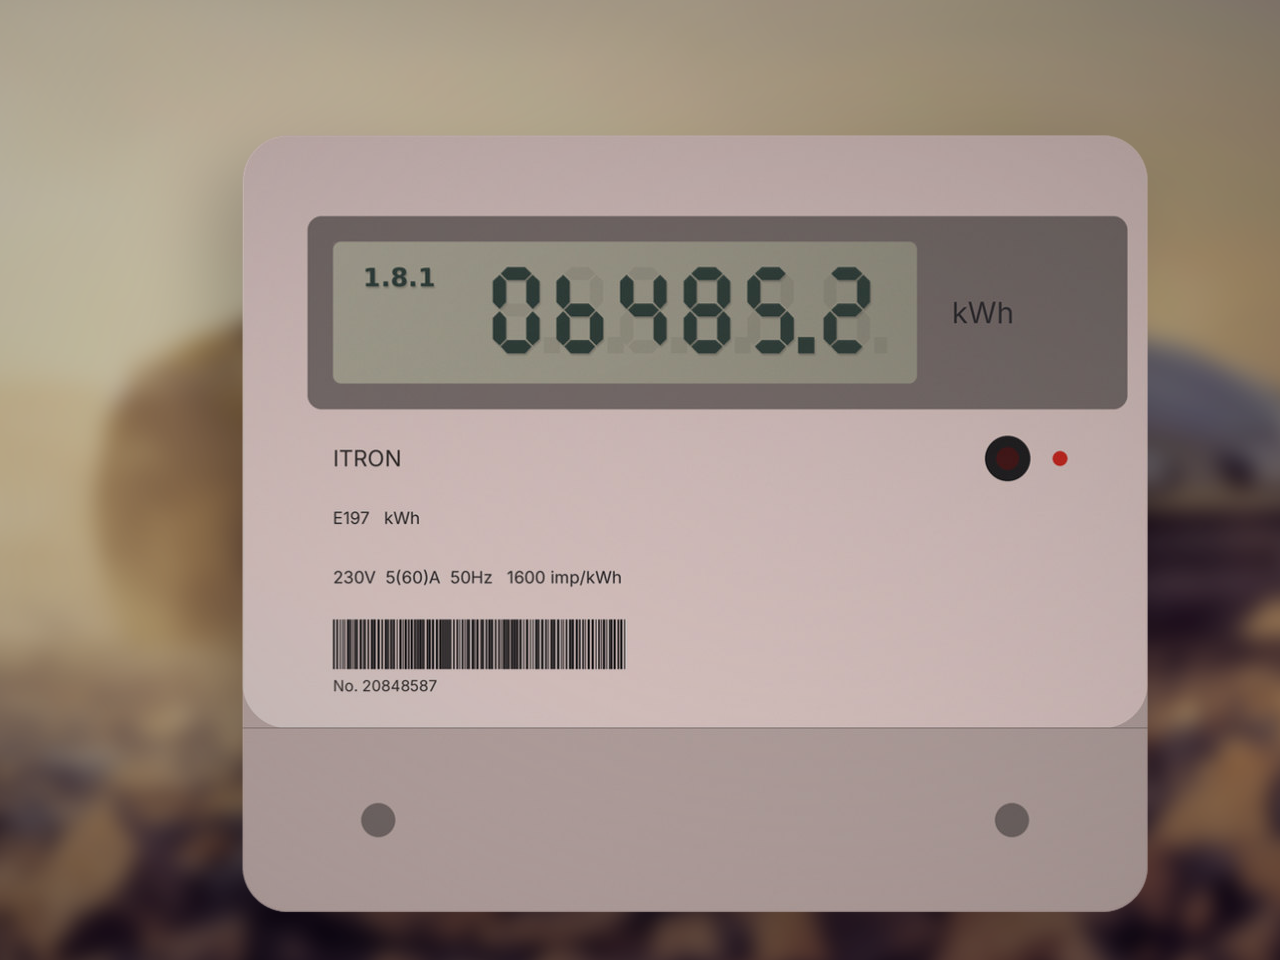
6485.2 (kWh)
